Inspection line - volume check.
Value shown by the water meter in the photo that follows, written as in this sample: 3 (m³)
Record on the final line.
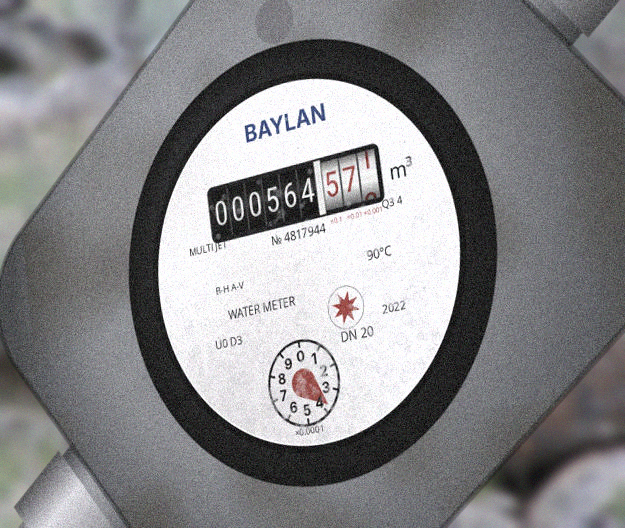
564.5713 (m³)
